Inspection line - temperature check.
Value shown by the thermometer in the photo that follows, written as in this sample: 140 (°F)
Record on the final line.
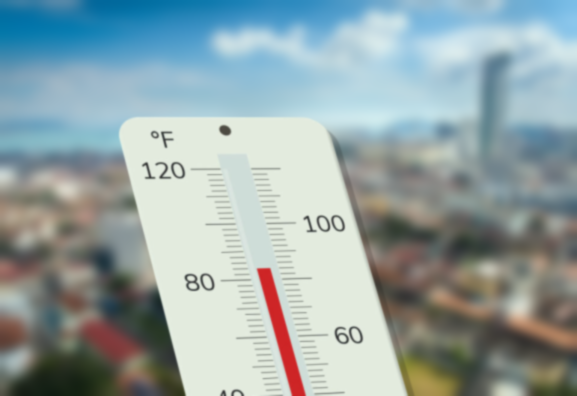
84 (°F)
